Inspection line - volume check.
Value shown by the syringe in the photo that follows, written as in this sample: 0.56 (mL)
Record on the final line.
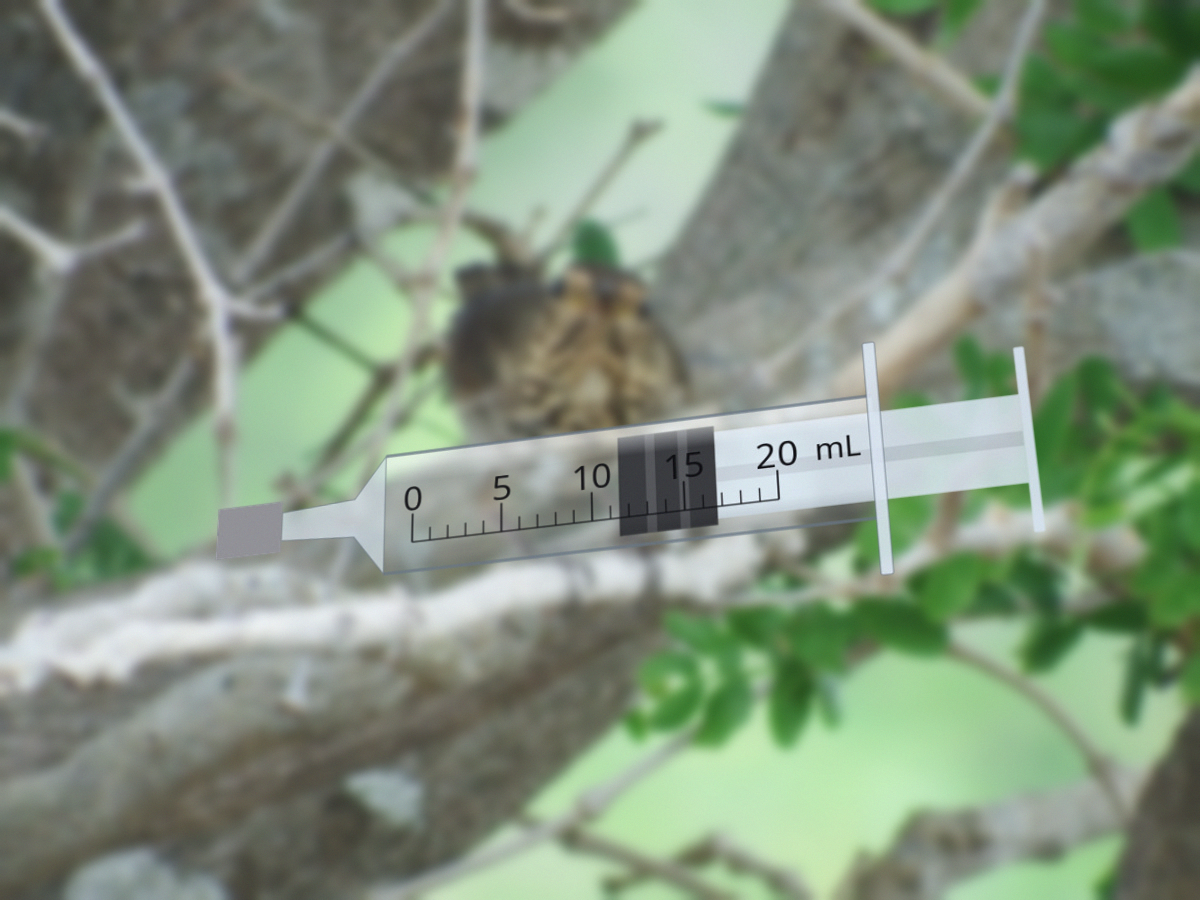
11.5 (mL)
